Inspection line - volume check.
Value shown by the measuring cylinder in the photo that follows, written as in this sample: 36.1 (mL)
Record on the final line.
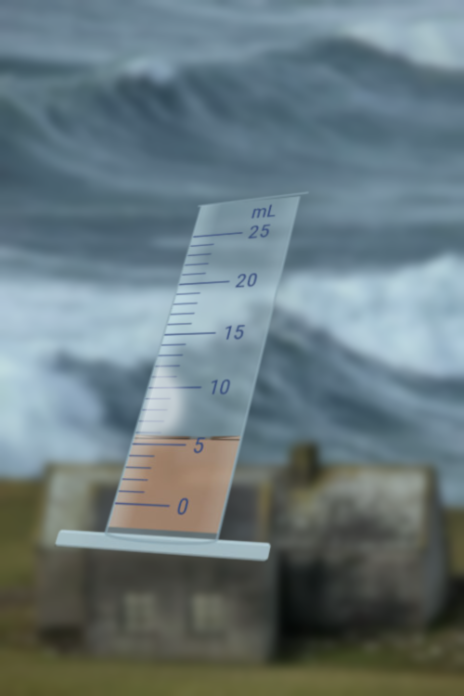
5.5 (mL)
